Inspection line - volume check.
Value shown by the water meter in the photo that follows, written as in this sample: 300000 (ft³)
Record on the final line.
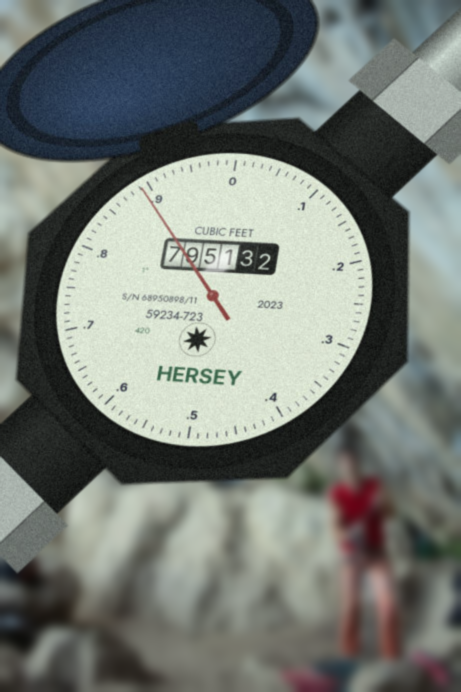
795131.89 (ft³)
